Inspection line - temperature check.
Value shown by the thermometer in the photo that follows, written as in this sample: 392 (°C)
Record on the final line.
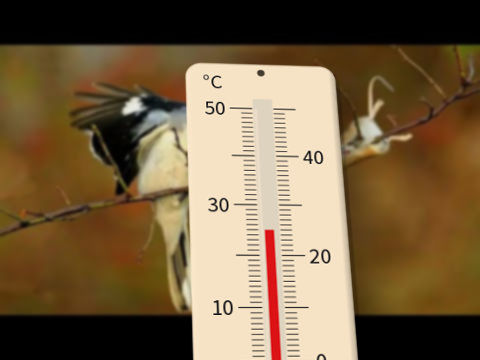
25 (°C)
